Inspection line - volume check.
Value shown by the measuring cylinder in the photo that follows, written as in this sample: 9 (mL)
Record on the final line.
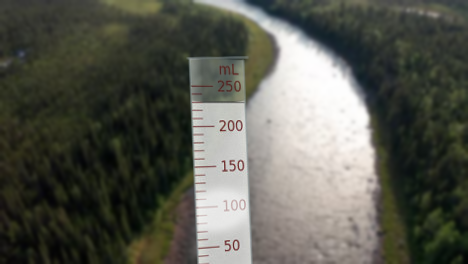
230 (mL)
